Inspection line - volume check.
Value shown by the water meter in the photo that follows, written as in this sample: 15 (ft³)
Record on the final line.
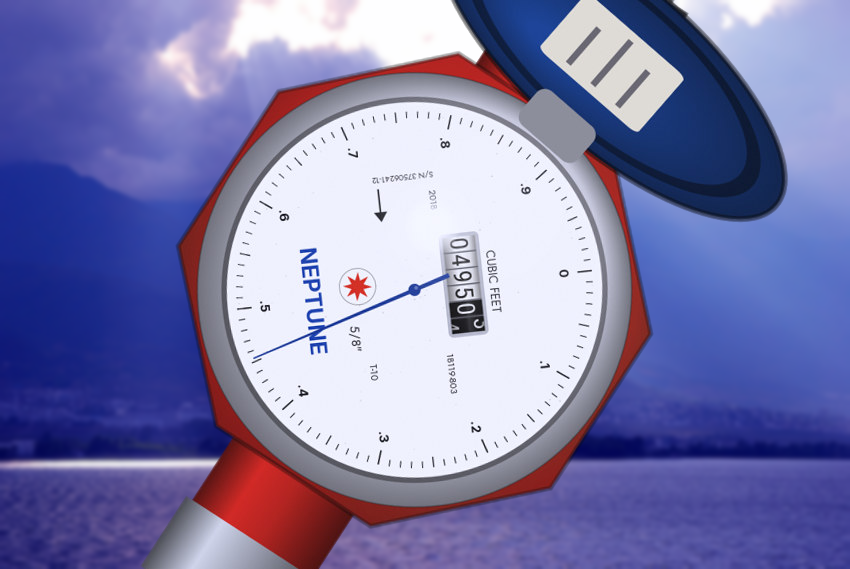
49503.45 (ft³)
